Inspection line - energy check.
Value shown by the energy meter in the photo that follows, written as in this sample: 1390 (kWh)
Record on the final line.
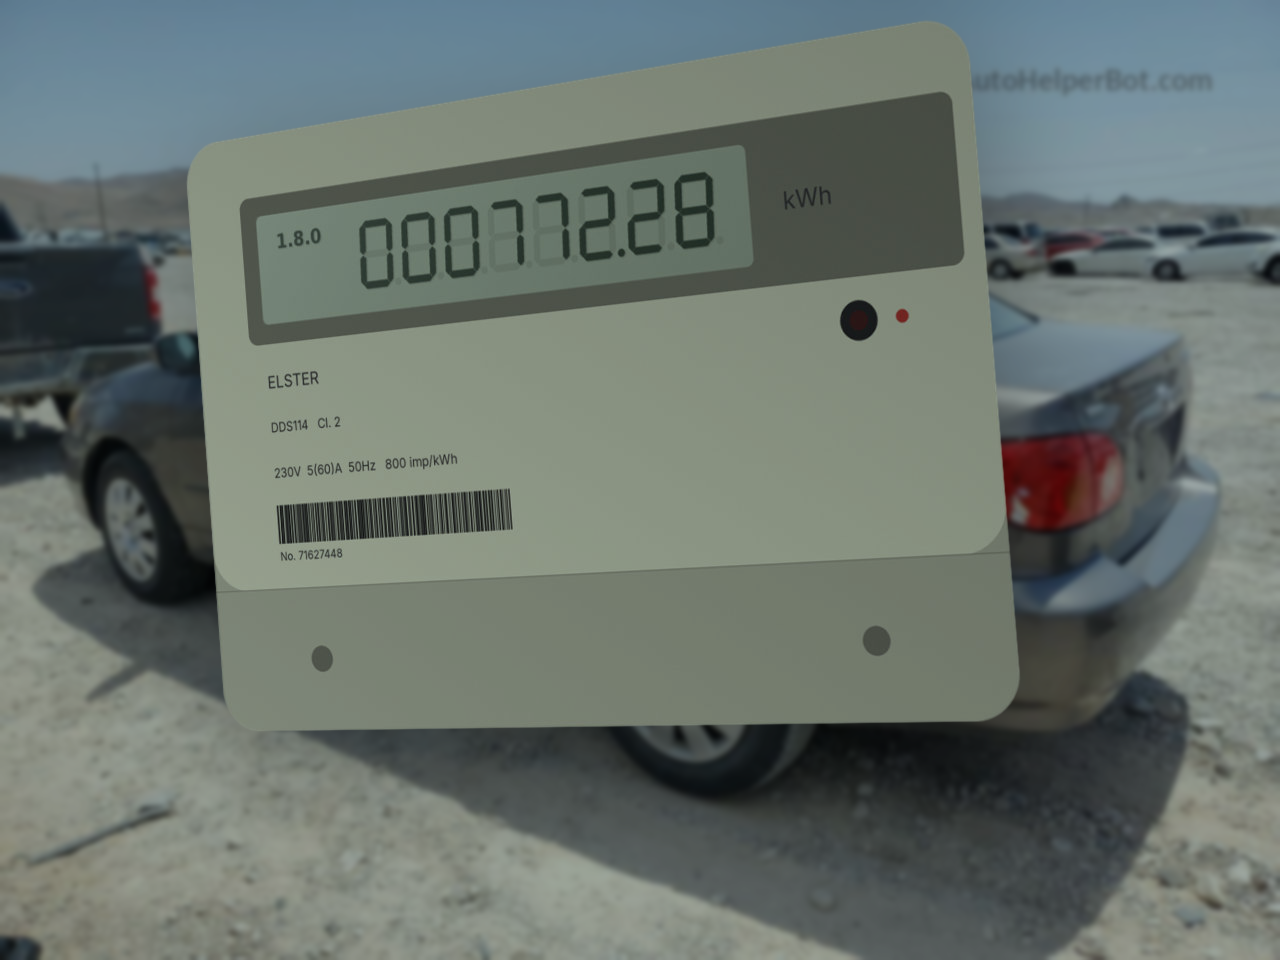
772.28 (kWh)
